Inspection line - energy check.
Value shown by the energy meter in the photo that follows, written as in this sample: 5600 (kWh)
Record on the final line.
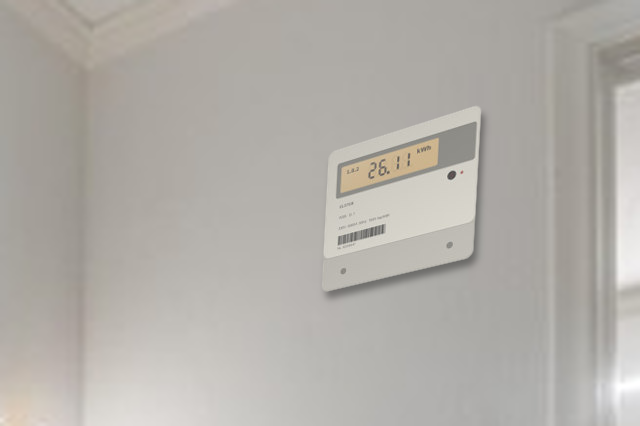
26.11 (kWh)
